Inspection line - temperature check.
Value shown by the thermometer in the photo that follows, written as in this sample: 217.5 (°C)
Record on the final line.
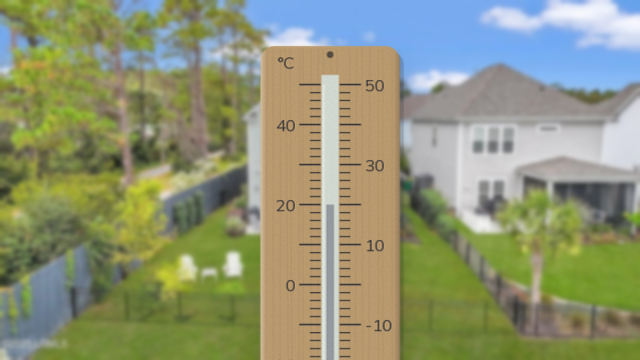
20 (°C)
